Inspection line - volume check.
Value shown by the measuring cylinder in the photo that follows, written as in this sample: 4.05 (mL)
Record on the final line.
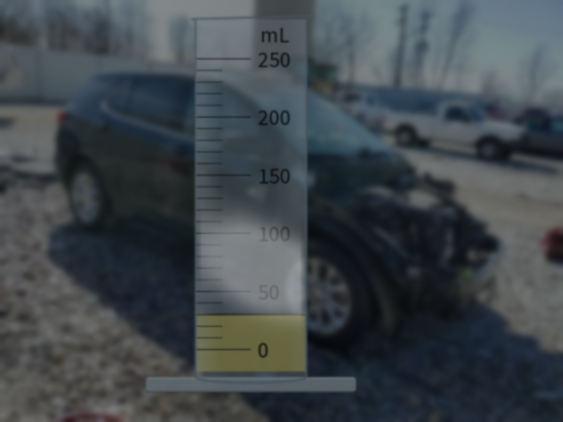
30 (mL)
